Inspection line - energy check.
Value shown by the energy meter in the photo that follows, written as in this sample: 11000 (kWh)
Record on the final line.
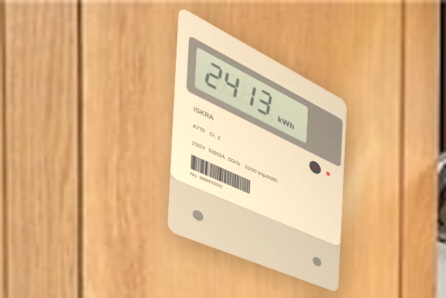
2413 (kWh)
